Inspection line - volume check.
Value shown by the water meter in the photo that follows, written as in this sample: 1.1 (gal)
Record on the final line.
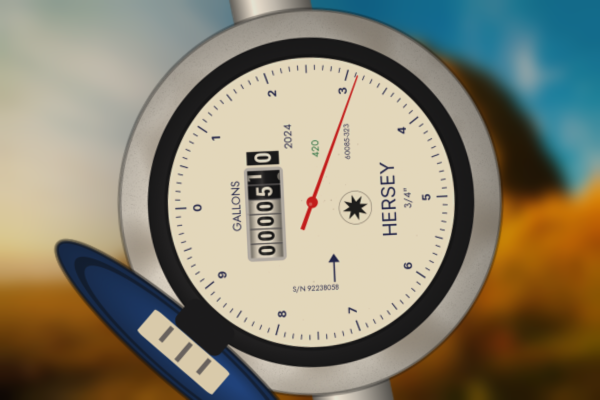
513.1 (gal)
